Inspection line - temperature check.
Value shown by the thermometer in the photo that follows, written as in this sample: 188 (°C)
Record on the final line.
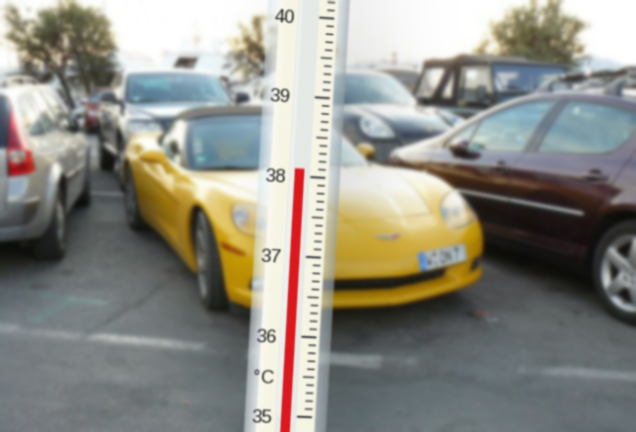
38.1 (°C)
